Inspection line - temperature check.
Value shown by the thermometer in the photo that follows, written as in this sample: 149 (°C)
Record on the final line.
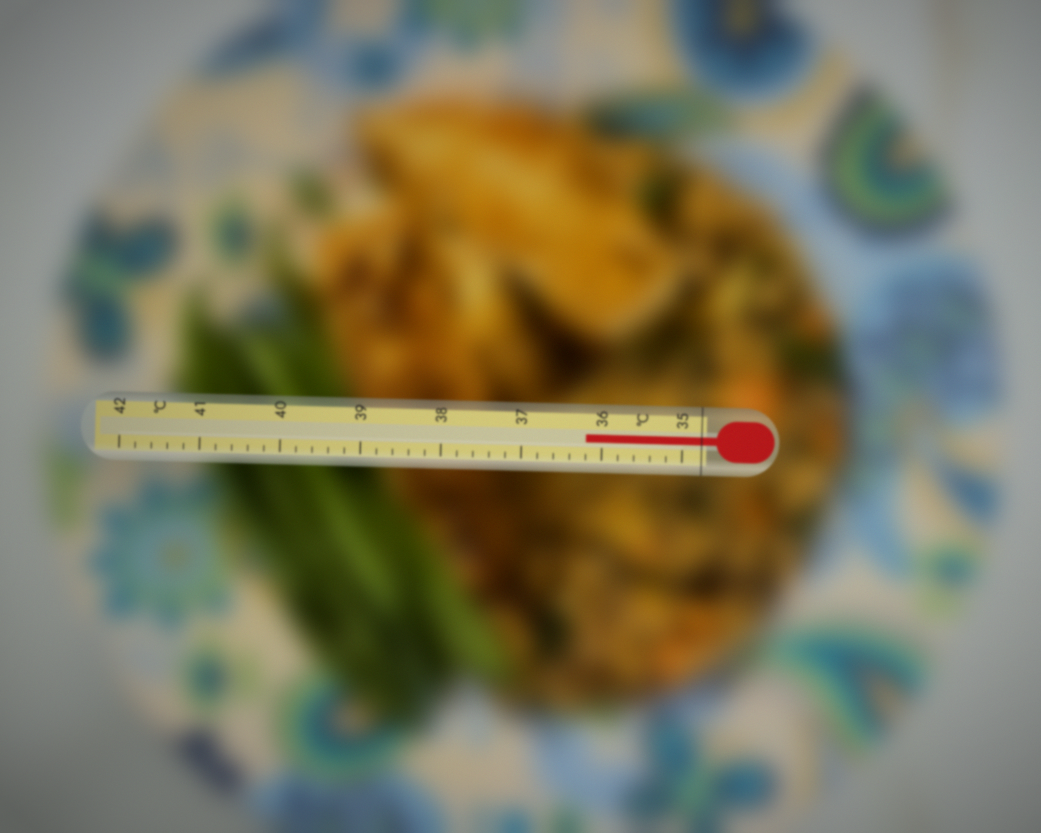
36.2 (°C)
